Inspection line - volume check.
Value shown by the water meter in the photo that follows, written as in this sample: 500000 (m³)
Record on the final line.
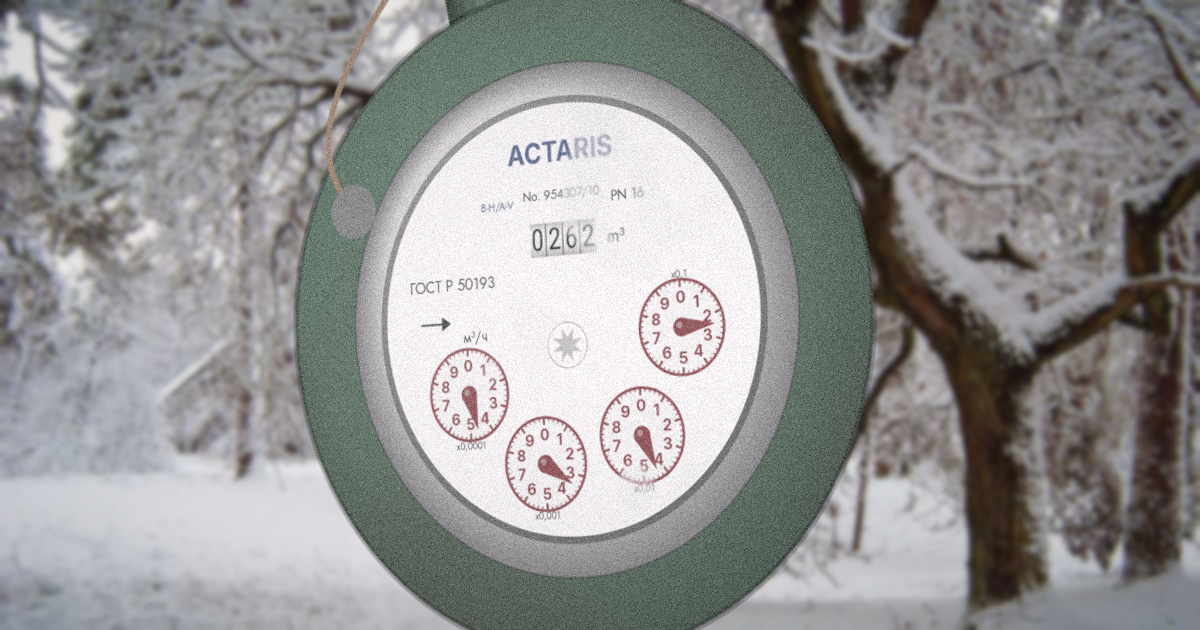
262.2434 (m³)
